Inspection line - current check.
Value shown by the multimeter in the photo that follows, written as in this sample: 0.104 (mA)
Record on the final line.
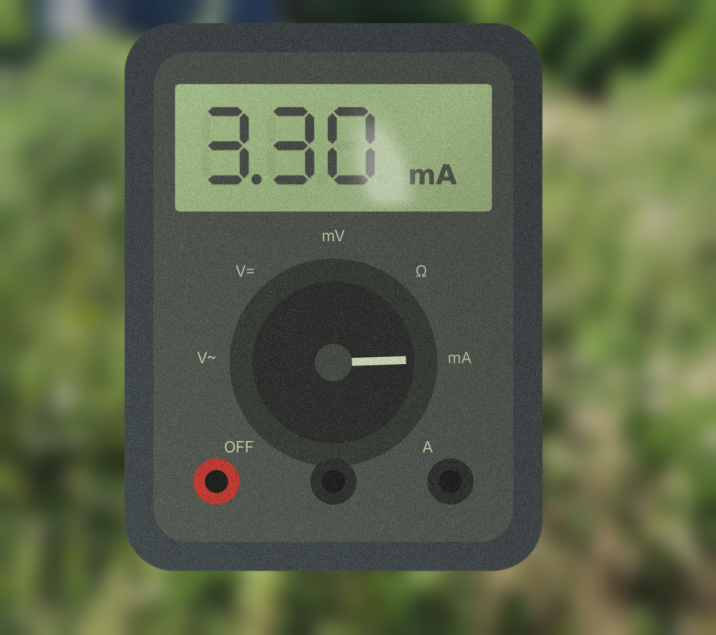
3.30 (mA)
